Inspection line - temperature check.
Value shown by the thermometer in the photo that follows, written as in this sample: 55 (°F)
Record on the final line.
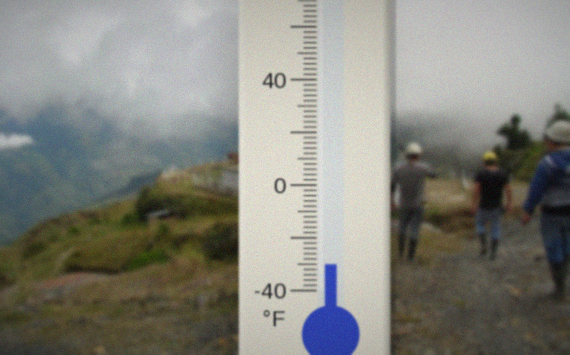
-30 (°F)
